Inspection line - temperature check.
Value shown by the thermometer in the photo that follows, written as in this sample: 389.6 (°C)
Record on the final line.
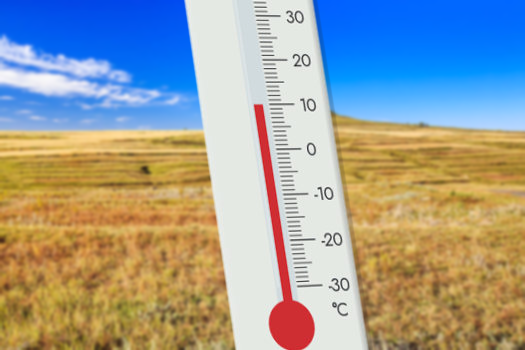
10 (°C)
